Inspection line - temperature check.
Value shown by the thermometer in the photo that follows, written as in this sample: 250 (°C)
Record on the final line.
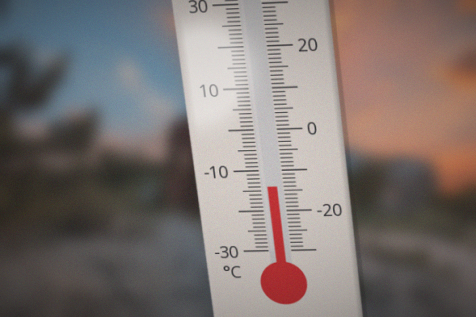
-14 (°C)
